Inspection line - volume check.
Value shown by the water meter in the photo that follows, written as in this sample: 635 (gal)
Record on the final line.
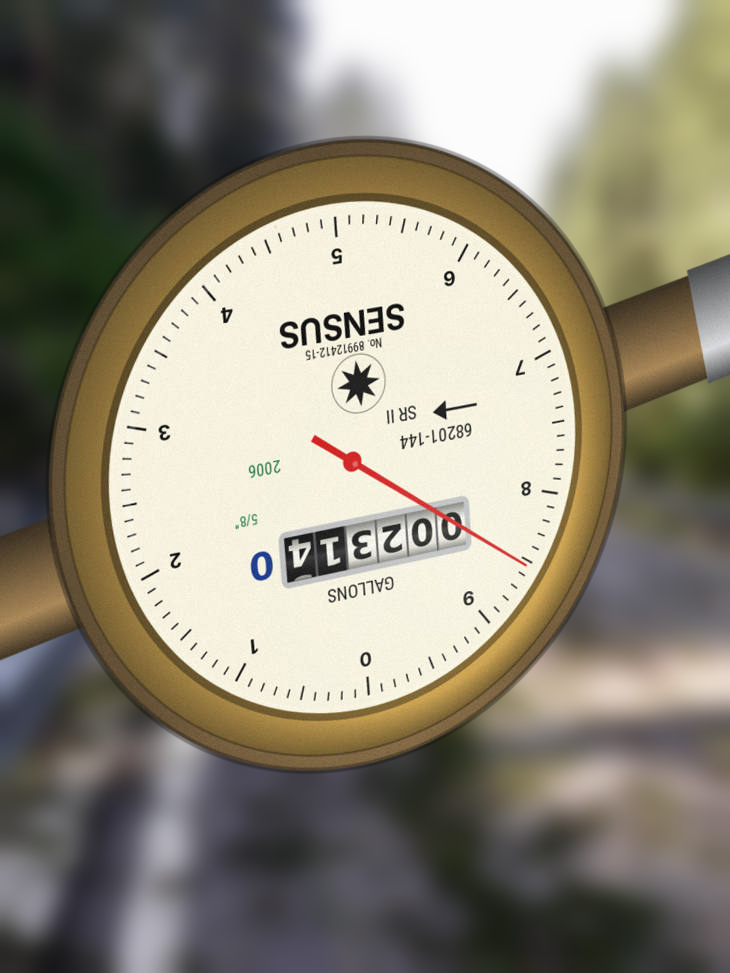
23138.5 (gal)
